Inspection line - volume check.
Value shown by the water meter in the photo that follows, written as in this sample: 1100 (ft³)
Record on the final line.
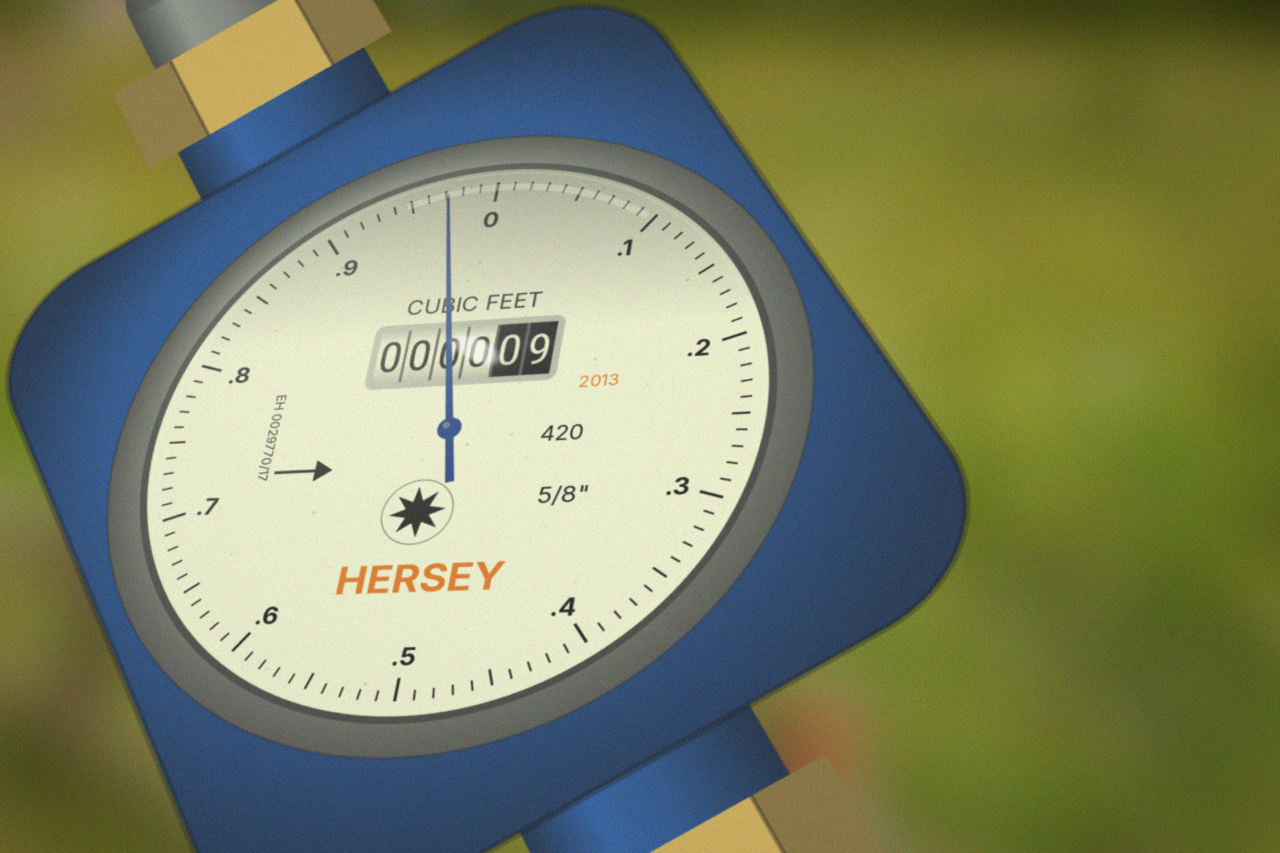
8.97 (ft³)
